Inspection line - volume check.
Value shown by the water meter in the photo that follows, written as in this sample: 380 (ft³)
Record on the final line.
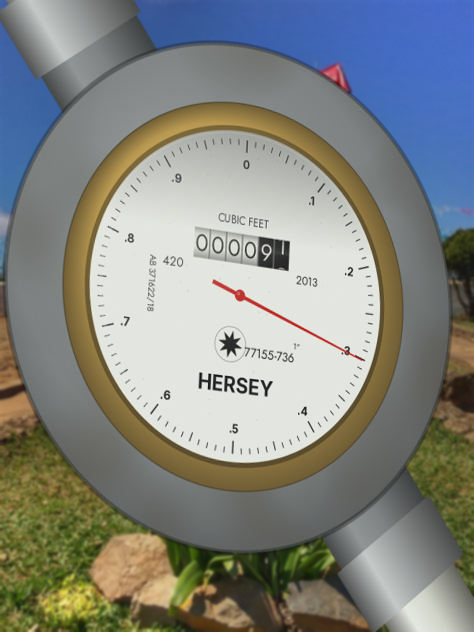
91.30 (ft³)
